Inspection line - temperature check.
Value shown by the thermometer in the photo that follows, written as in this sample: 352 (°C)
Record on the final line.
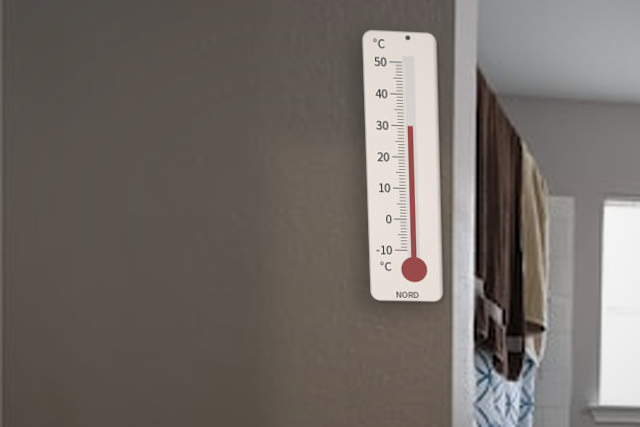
30 (°C)
